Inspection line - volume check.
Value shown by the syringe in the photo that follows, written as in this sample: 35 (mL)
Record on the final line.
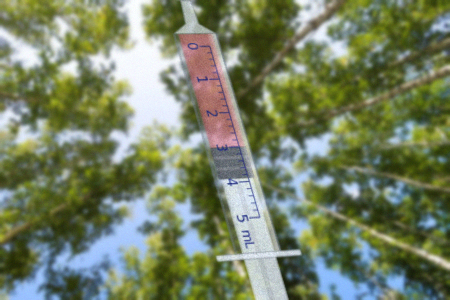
3 (mL)
